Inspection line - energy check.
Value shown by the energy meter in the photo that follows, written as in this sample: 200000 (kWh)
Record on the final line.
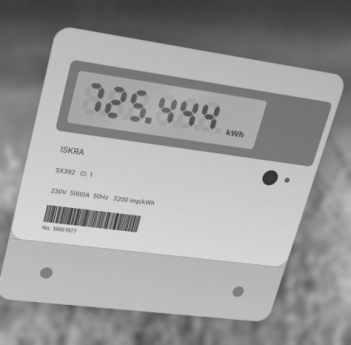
725.444 (kWh)
